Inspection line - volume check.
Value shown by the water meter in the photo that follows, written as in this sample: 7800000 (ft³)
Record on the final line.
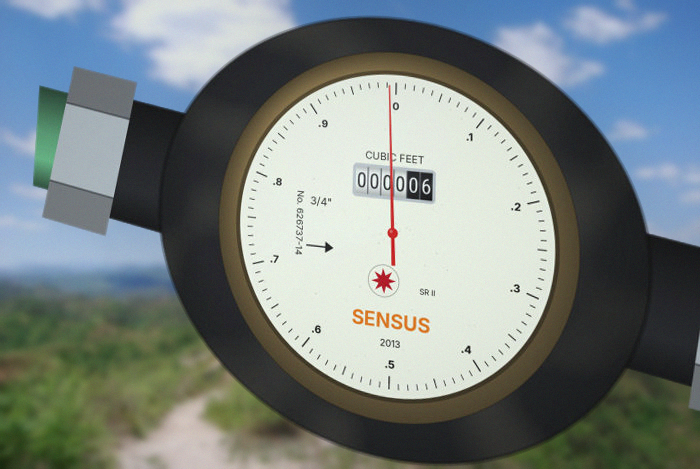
5.99 (ft³)
